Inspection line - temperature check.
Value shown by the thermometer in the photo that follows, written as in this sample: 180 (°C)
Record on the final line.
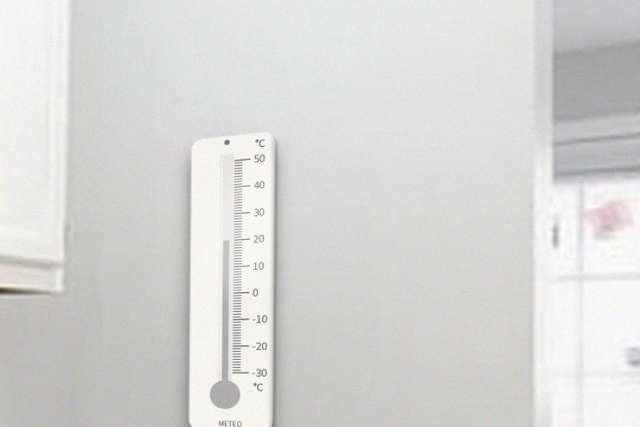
20 (°C)
